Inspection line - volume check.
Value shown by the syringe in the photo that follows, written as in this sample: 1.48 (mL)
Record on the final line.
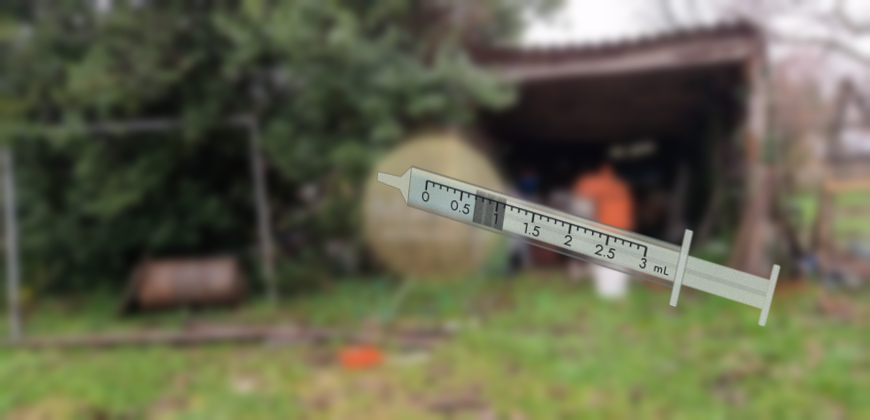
0.7 (mL)
